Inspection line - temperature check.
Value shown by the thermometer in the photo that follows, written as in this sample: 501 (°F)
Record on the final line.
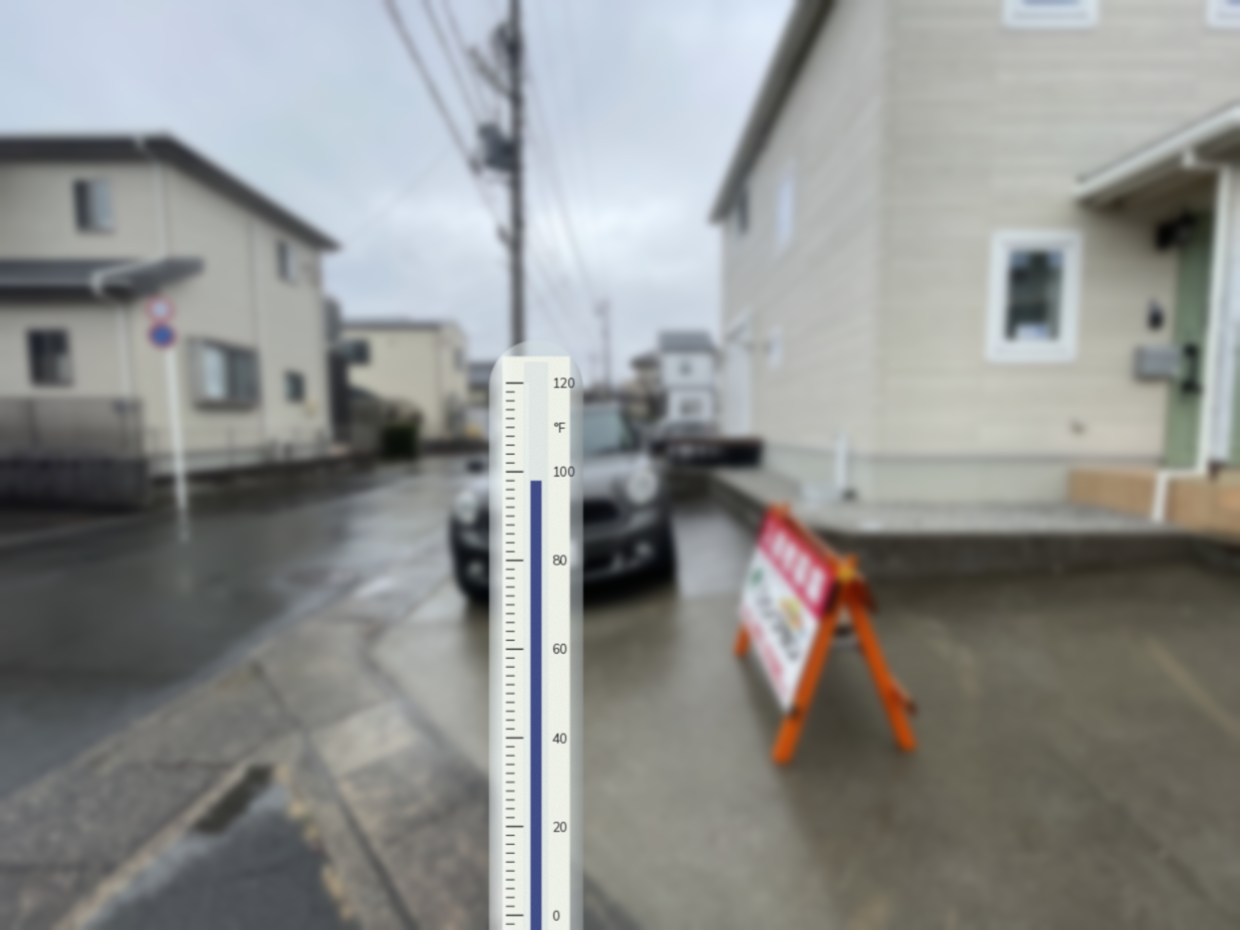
98 (°F)
